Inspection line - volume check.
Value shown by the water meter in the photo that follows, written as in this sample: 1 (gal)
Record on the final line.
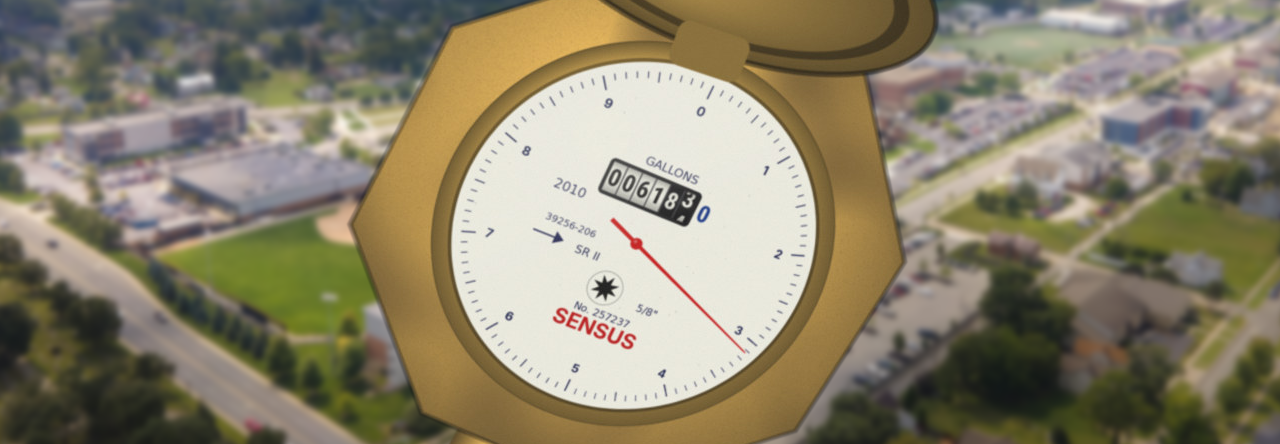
61833.1 (gal)
